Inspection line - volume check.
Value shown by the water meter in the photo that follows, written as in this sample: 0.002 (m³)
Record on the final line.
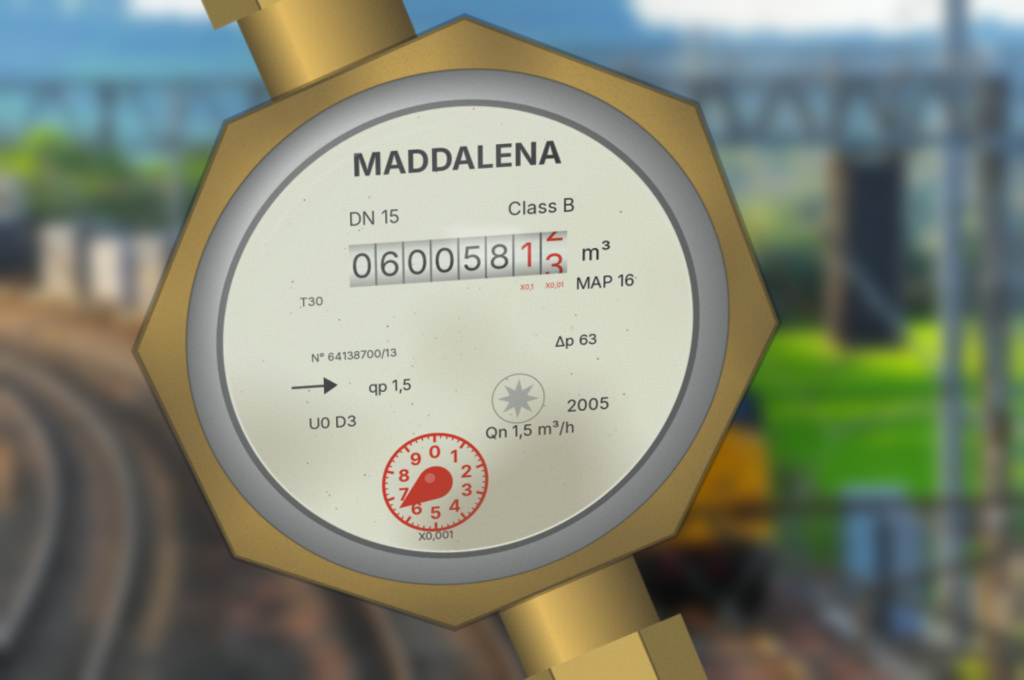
60058.126 (m³)
